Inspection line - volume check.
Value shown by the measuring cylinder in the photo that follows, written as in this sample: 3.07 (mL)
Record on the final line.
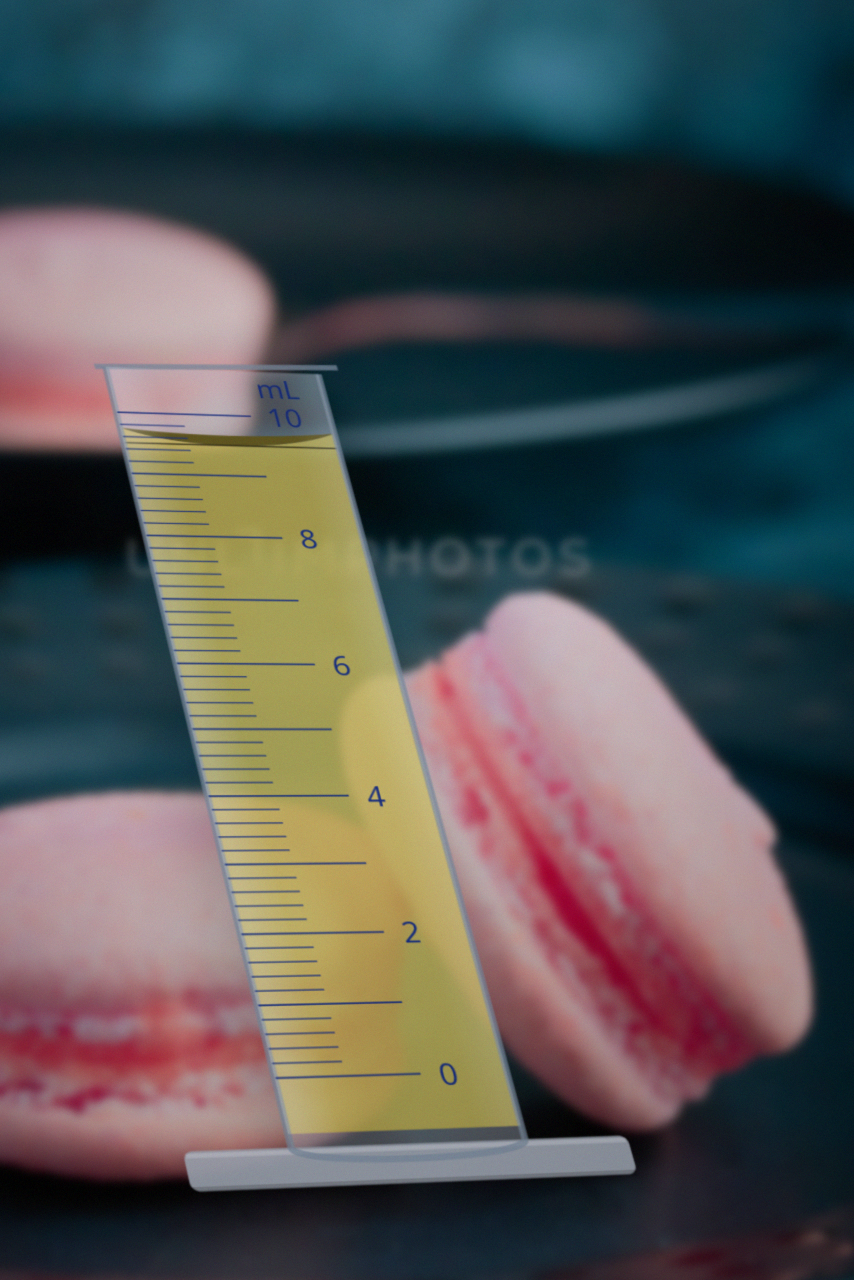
9.5 (mL)
